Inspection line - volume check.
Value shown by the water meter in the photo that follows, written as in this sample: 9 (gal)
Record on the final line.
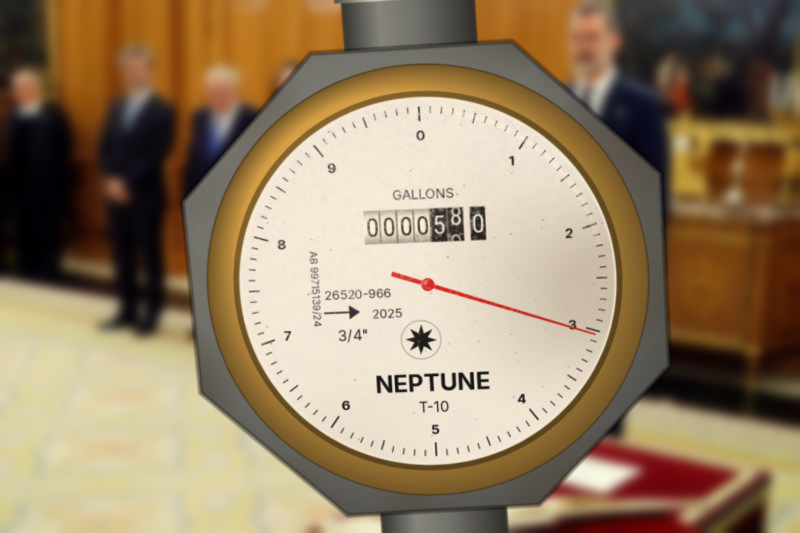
583.0 (gal)
